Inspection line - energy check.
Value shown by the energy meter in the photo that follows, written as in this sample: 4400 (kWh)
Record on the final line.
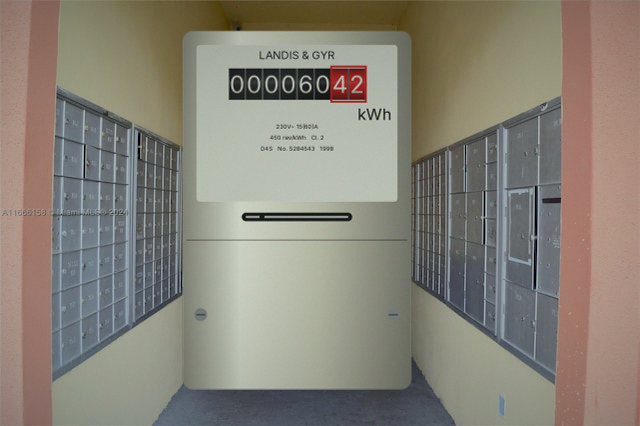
60.42 (kWh)
